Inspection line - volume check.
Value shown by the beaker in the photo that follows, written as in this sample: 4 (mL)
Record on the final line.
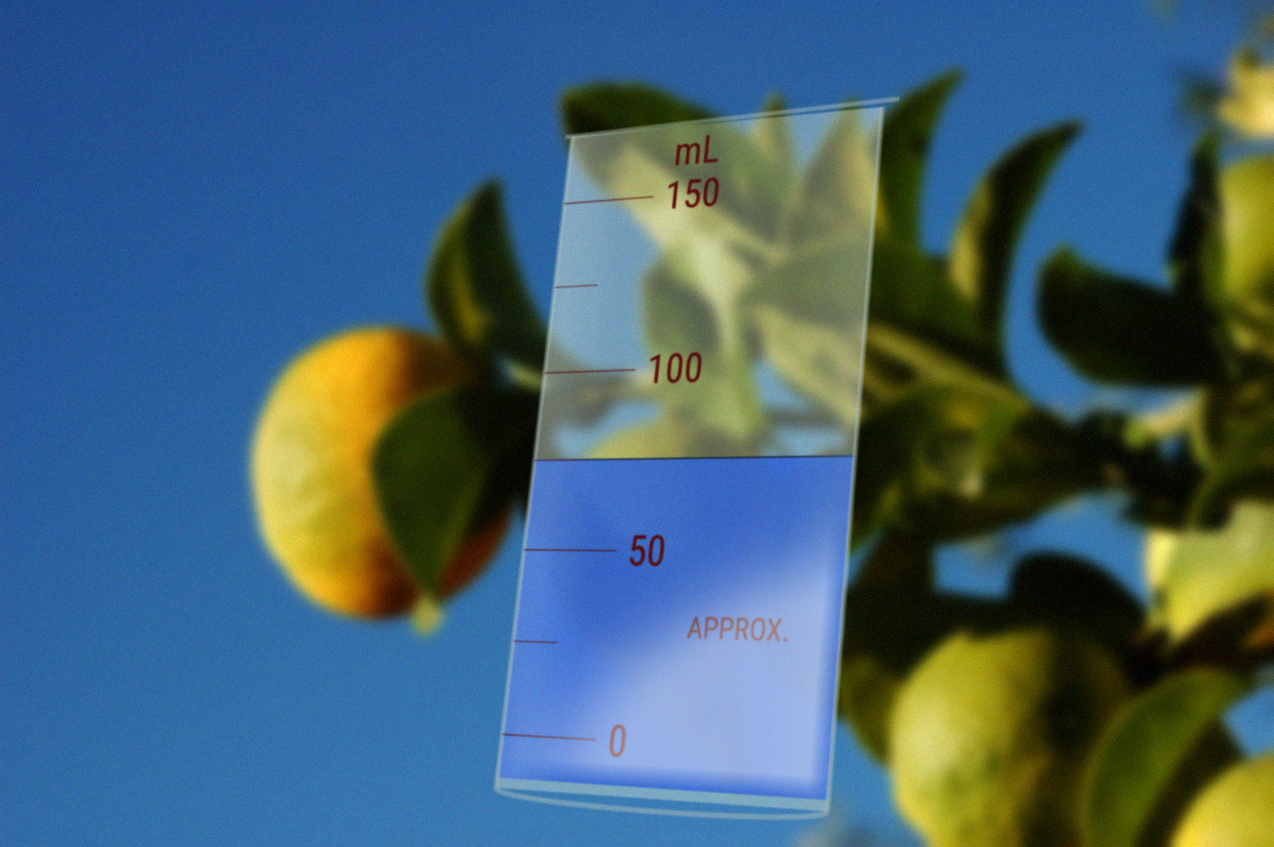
75 (mL)
